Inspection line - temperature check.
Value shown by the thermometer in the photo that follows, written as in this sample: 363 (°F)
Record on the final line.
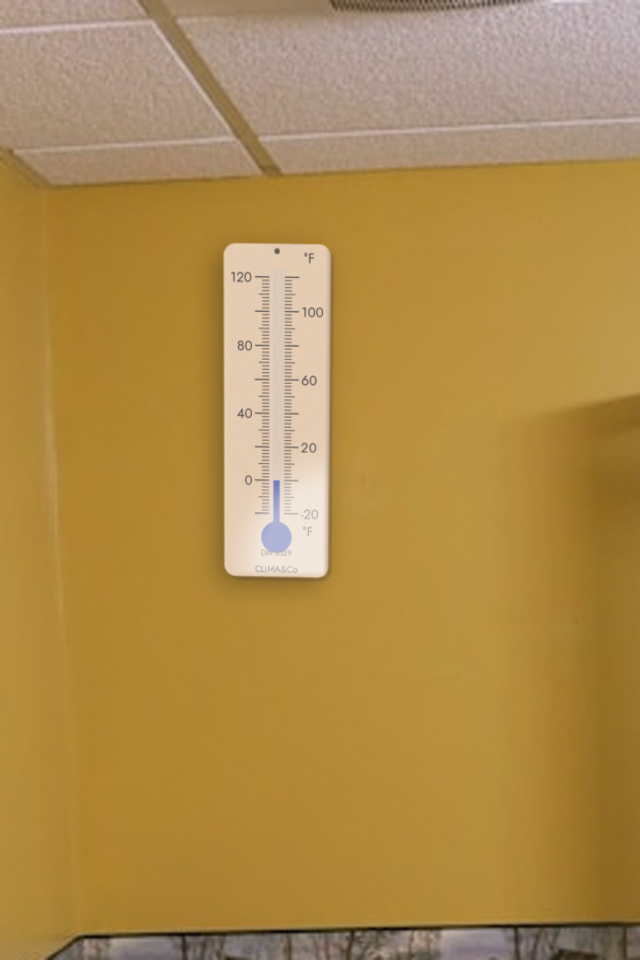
0 (°F)
